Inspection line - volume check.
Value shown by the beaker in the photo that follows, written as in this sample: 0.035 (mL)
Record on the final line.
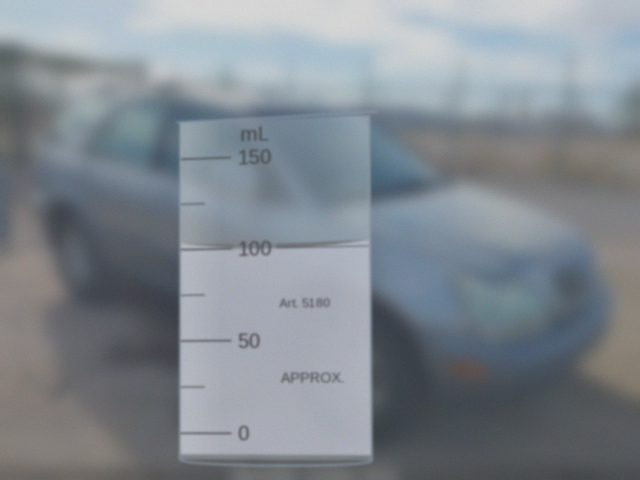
100 (mL)
